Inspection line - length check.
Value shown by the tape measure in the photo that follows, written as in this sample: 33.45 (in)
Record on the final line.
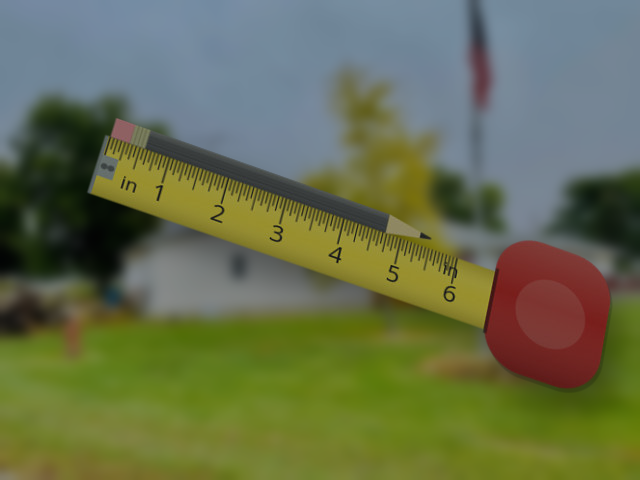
5.5 (in)
